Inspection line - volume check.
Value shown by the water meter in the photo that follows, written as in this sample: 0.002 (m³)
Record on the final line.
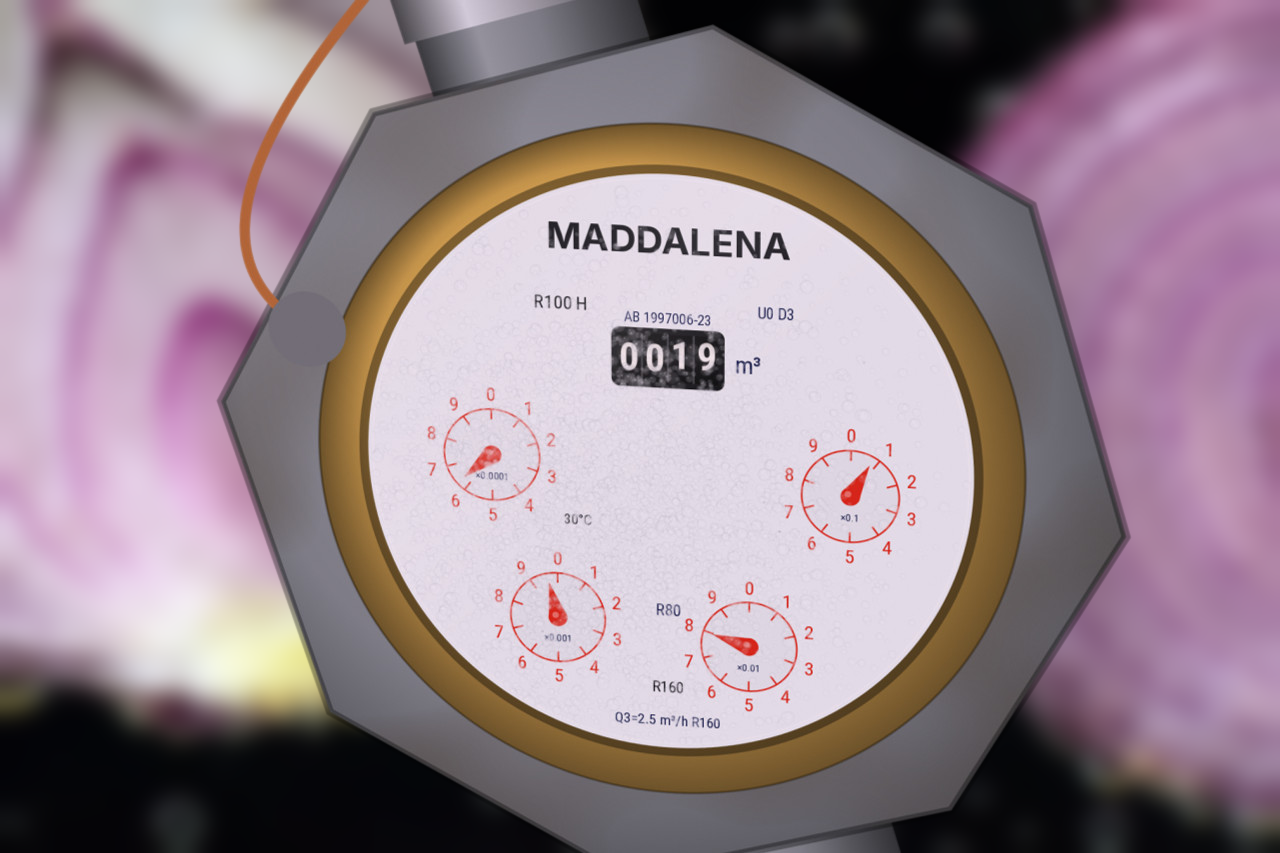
19.0796 (m³)
